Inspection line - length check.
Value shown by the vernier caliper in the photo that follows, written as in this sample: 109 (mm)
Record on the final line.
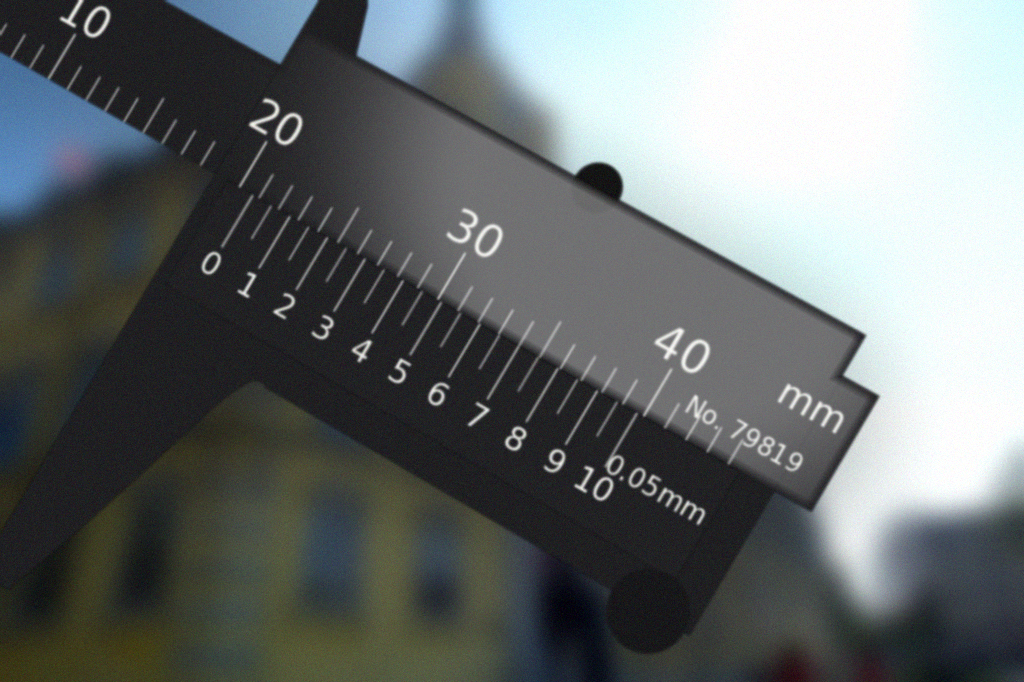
20.7 (mm)
